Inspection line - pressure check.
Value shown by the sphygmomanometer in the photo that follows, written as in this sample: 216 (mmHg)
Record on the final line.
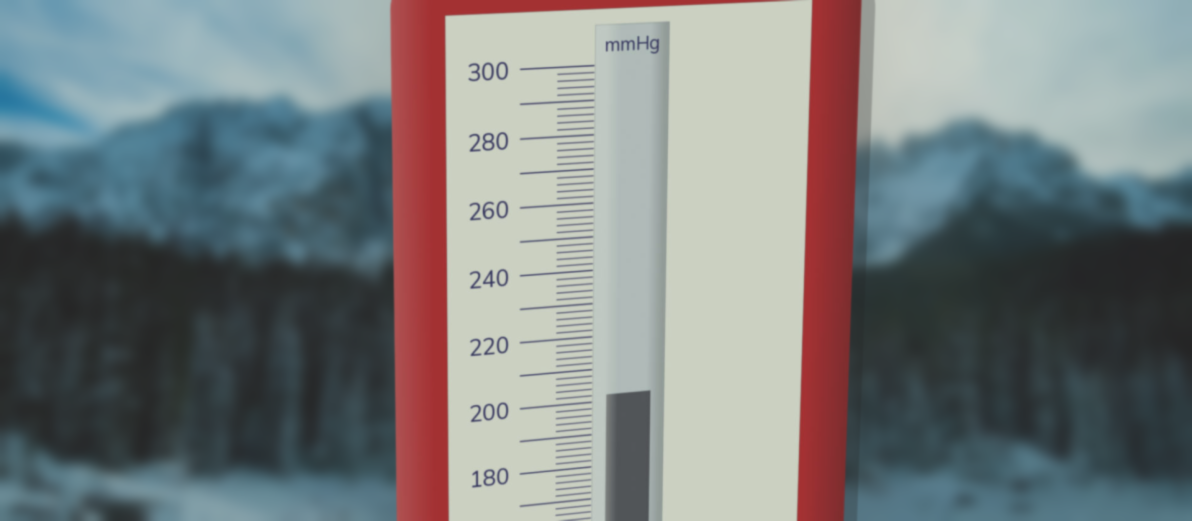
202 (mmHg)
